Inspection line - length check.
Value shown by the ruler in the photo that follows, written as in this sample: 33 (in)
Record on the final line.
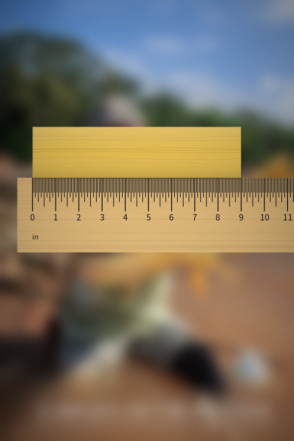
9 (in)
